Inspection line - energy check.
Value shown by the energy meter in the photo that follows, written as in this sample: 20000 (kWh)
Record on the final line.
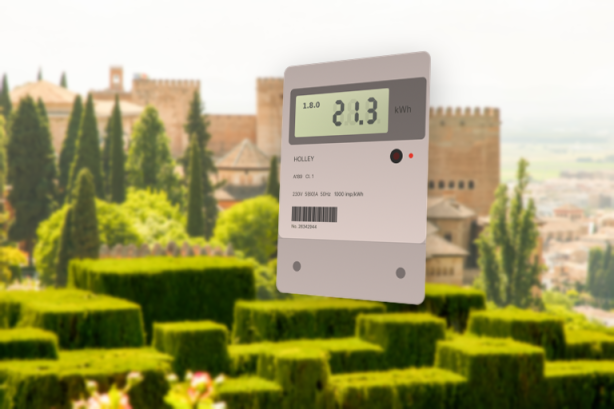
21.3 (kWh)
